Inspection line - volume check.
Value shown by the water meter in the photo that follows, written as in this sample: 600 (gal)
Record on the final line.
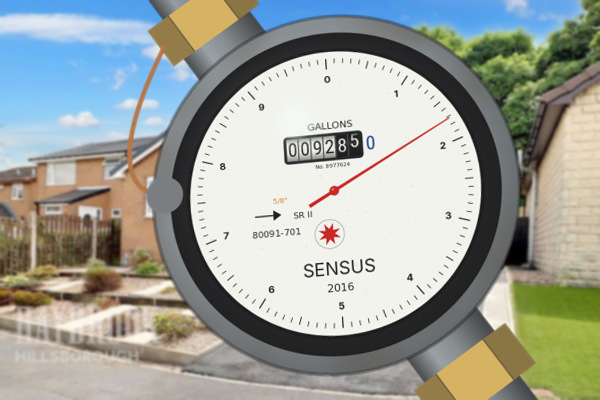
92851.7 (gal)
